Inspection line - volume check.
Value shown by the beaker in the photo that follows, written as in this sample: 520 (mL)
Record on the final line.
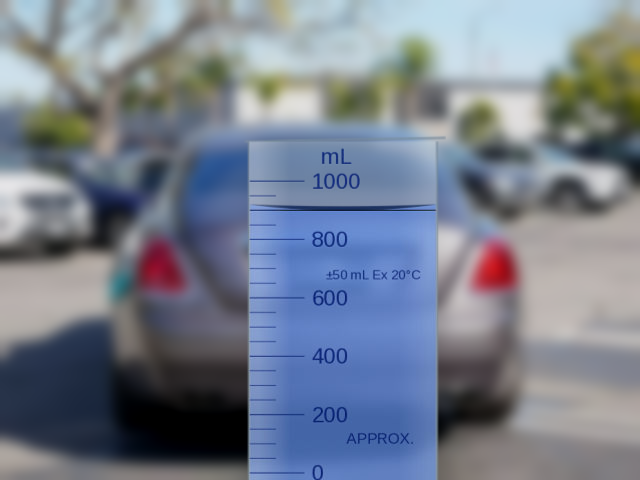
900 (mL)
